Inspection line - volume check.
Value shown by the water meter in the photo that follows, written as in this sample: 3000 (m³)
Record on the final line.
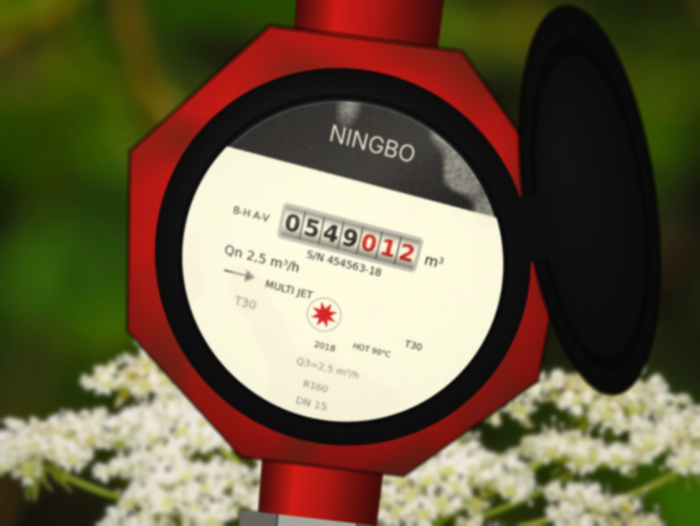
549.012 (m³)
